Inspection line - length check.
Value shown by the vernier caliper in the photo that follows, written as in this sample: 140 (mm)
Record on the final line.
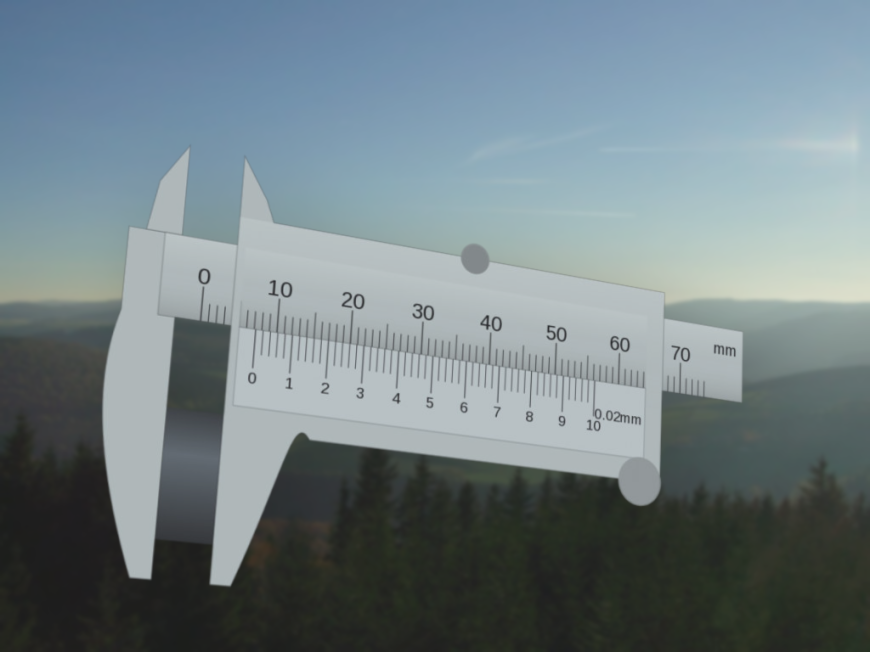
7.2 (mm)
